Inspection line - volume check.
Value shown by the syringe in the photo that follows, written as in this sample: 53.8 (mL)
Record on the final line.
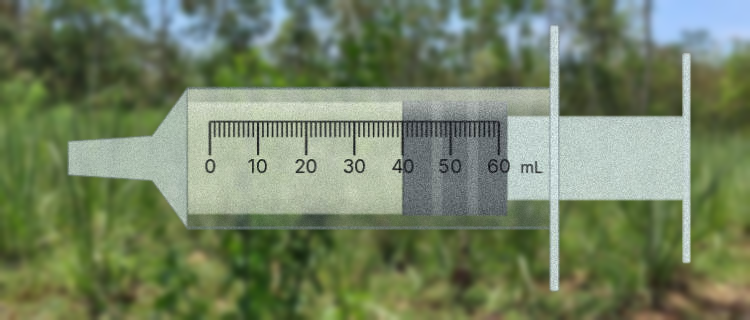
40 (mL)
